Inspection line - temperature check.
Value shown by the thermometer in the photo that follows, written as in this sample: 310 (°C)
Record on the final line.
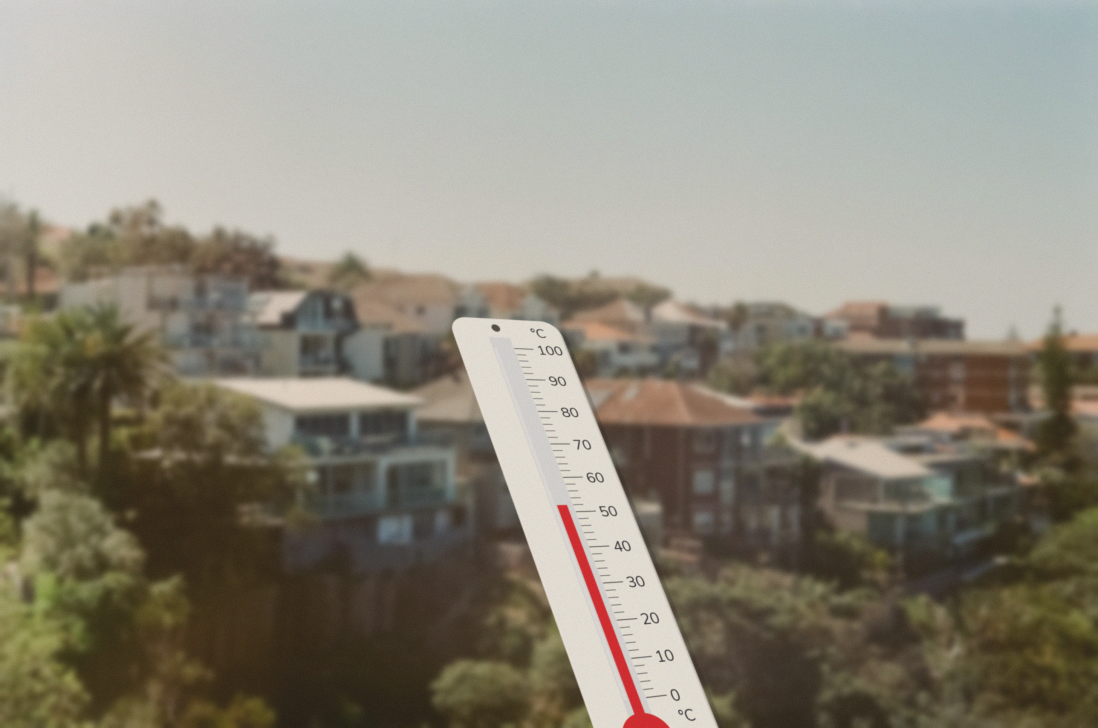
52 (°C)
